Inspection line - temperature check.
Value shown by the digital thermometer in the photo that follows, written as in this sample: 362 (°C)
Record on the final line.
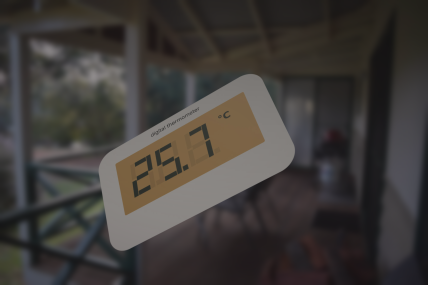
25.7 (°C)
